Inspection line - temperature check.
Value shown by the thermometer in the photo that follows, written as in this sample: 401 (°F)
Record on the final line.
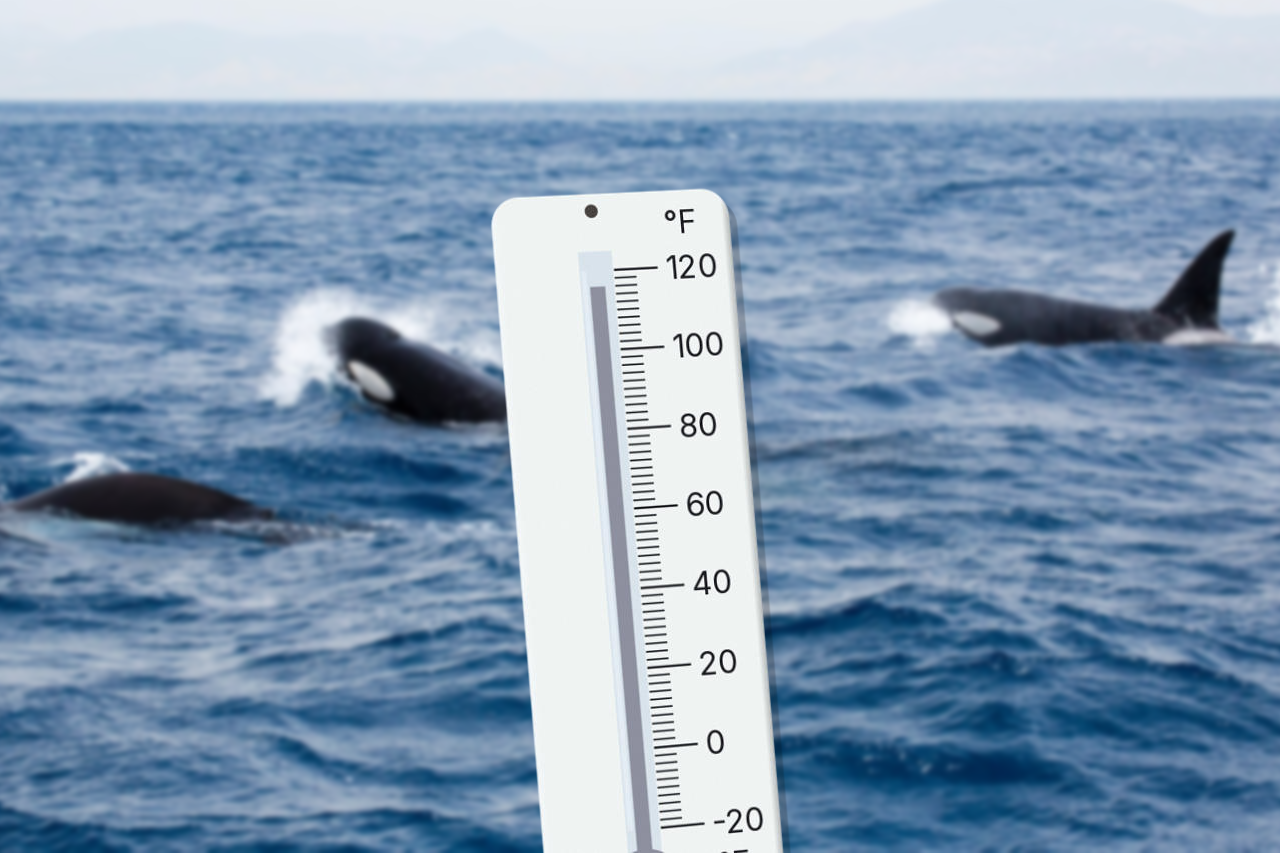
116 (°F)
